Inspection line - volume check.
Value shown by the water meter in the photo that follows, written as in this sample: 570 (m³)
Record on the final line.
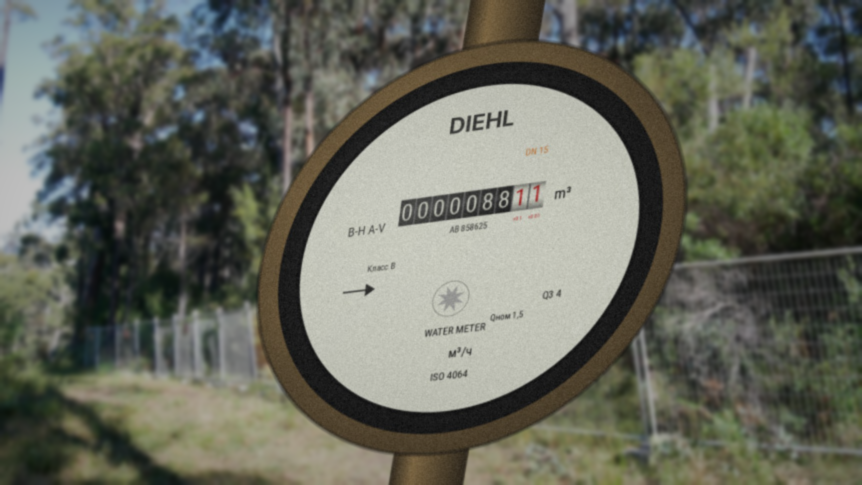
88.11 (m³)
